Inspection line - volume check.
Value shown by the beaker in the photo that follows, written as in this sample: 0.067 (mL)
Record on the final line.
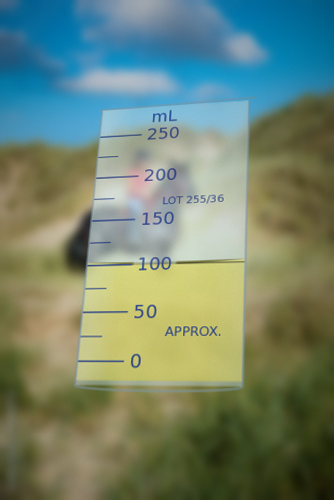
100 (mL)
